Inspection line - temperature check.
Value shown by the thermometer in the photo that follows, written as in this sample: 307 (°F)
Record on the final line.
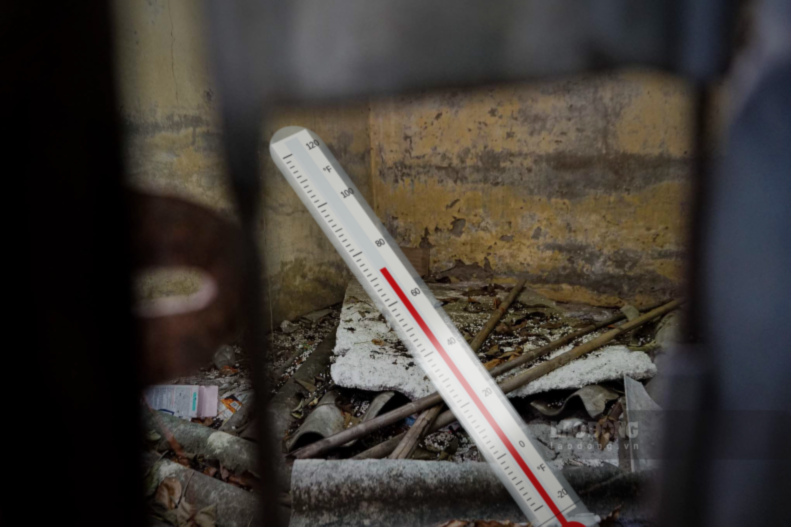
72 (°F)
